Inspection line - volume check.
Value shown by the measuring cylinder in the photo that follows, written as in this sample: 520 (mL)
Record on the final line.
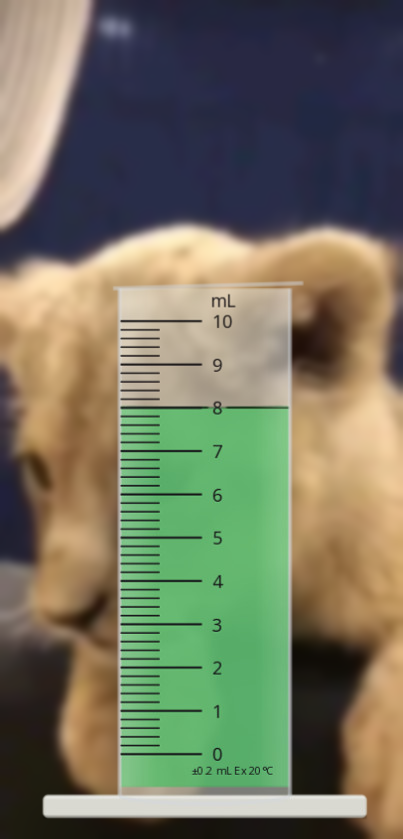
8 (mL)
